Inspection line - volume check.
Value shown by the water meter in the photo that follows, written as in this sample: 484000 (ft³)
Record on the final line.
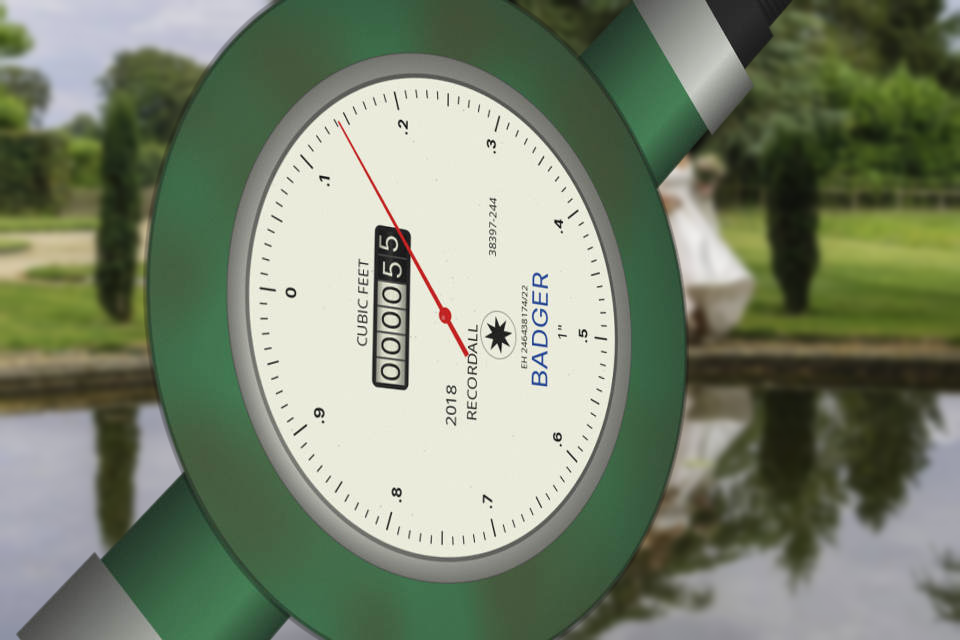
55.14 (ft³)
